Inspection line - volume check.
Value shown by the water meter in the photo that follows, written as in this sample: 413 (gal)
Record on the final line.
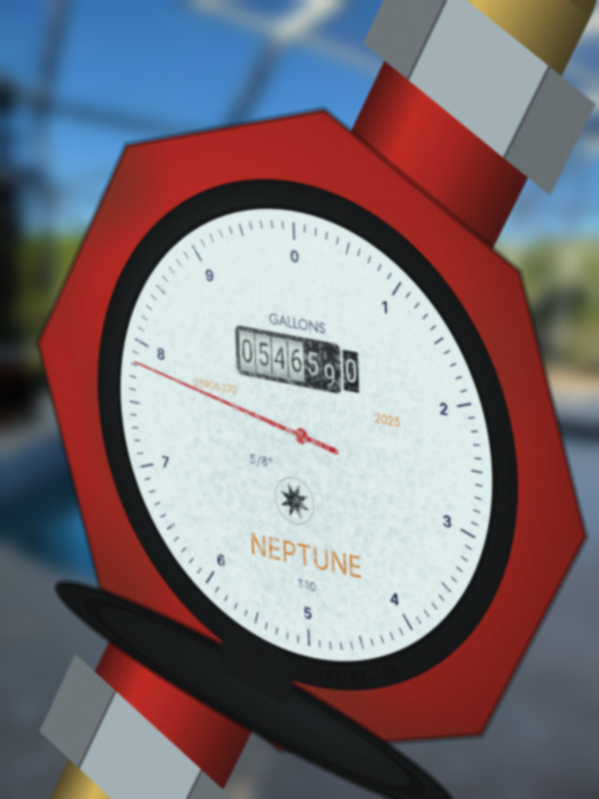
546587.8 (gal)
